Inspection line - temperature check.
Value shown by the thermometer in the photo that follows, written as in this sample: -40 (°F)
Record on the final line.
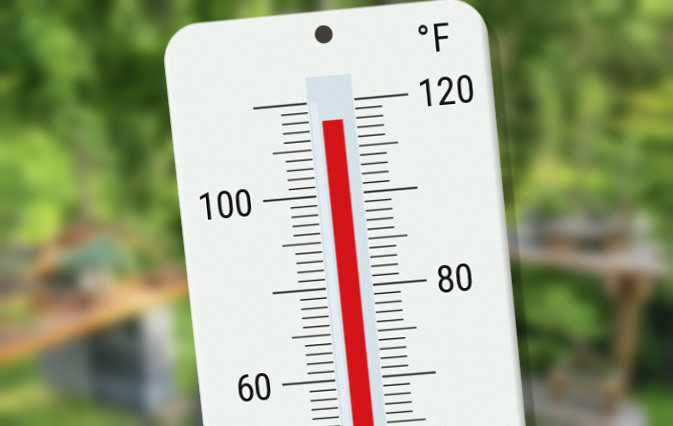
116 (°F)
